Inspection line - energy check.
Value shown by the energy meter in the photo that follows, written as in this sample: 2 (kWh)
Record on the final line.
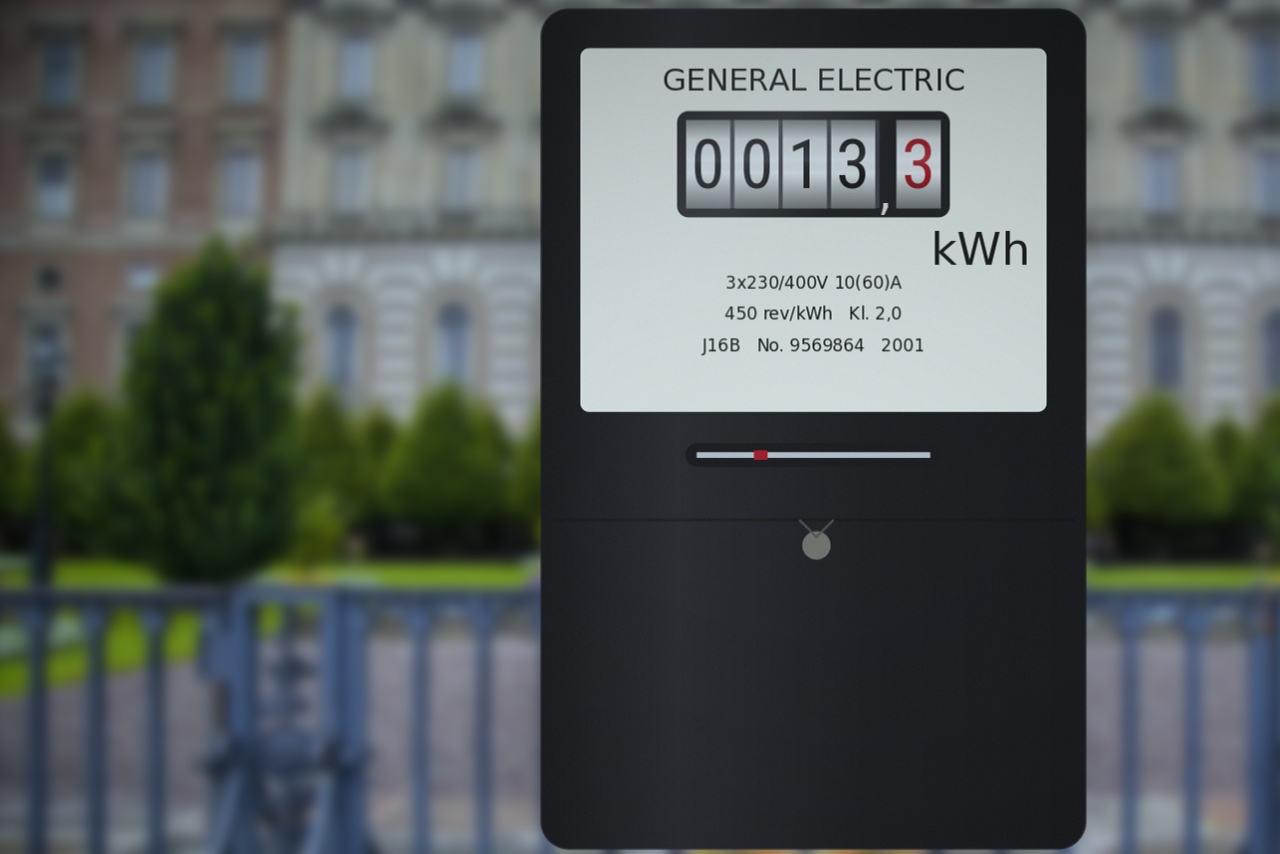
13.3 (kWh)
